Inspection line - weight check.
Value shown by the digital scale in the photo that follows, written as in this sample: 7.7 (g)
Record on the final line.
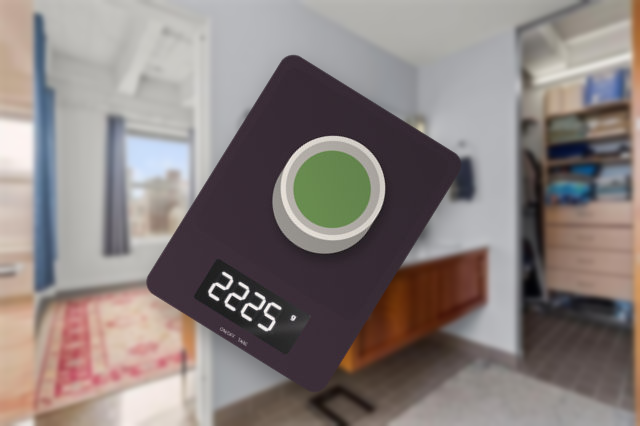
2225 (g)
